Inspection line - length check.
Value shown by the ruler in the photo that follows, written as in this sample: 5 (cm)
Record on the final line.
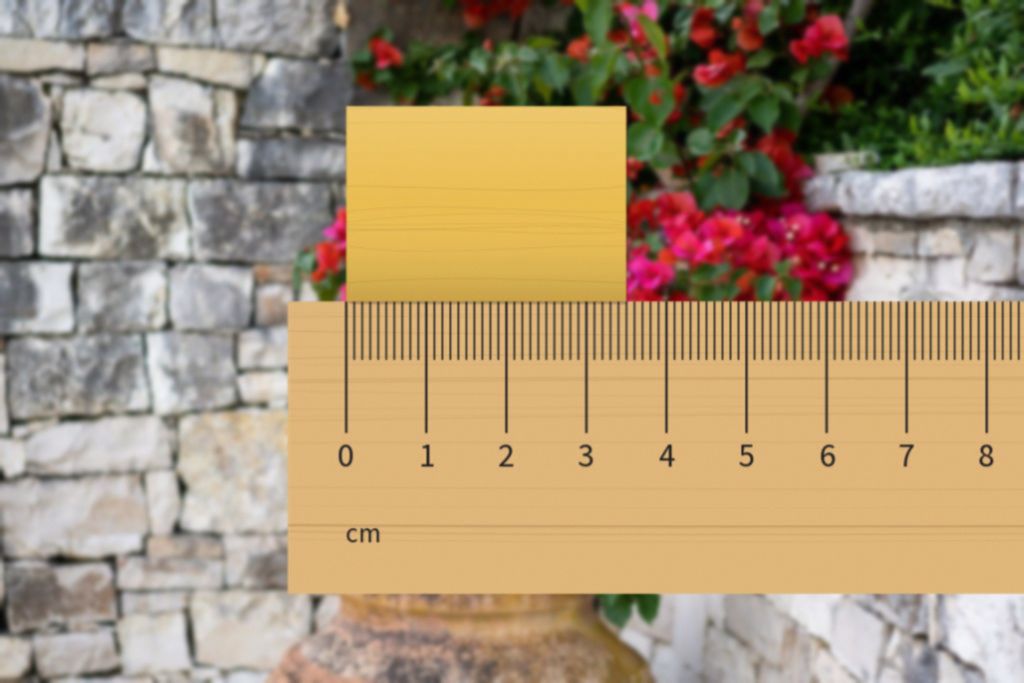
3.5 (cm)
